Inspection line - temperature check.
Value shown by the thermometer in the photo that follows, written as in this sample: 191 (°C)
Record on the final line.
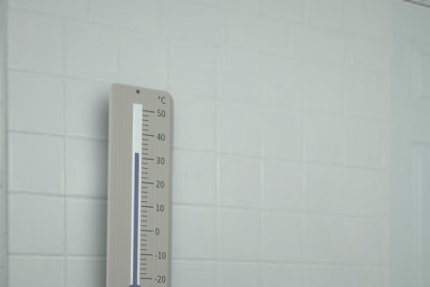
32 (°C)
